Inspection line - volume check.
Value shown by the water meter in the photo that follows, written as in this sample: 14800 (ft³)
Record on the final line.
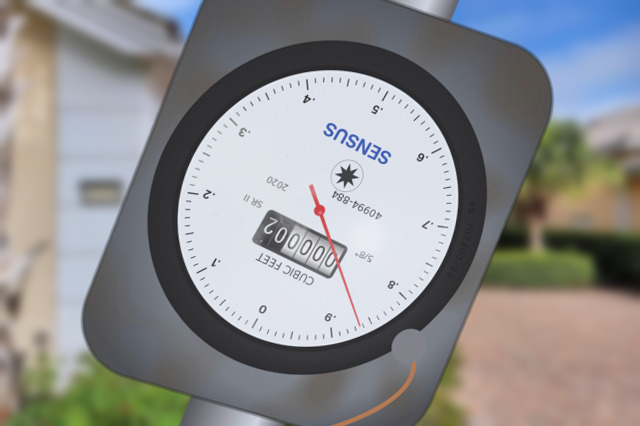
1.86 (ft³)
